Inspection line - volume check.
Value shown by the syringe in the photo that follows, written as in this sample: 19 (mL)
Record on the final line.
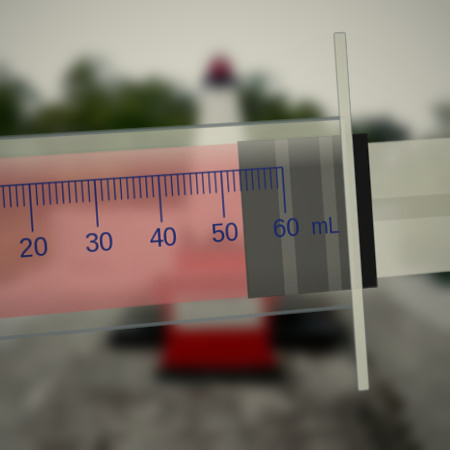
53 (mL)
